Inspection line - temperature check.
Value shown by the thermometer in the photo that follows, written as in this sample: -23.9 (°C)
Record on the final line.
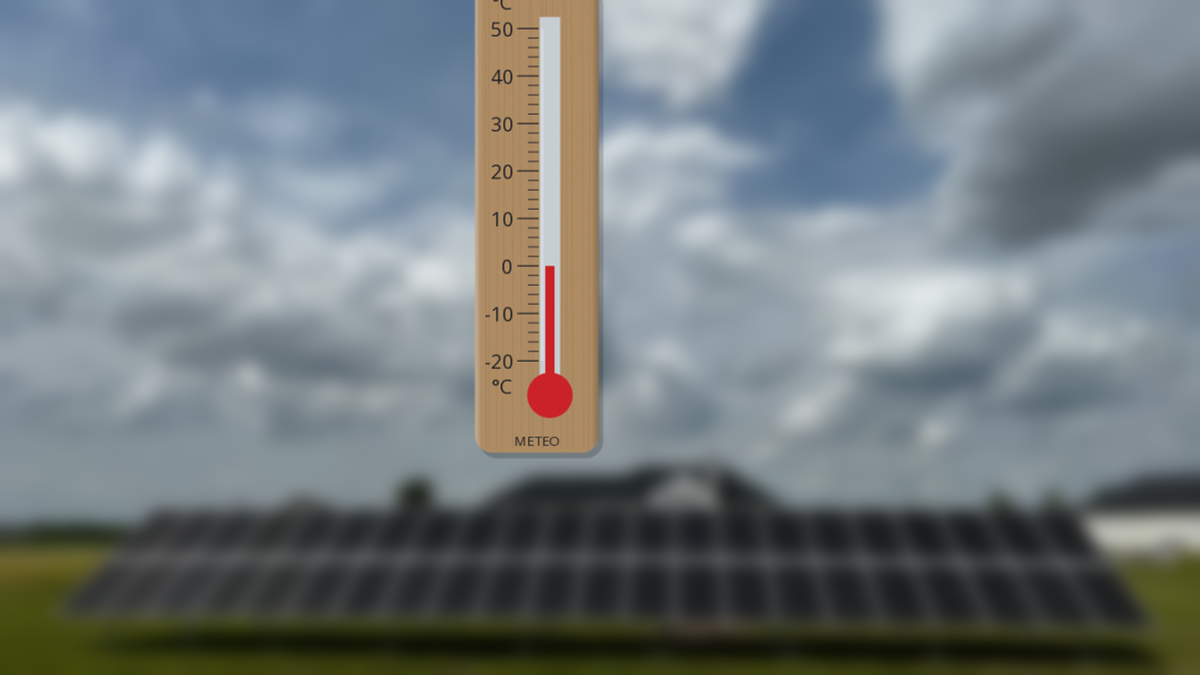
0 (°C)
